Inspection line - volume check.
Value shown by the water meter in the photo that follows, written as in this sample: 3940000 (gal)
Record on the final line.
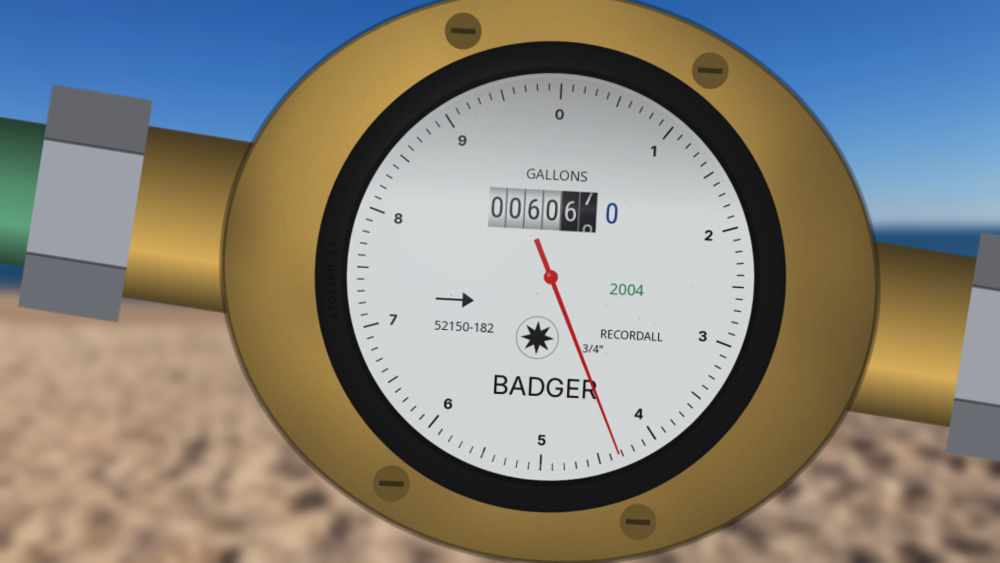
60674.3 (gal)
